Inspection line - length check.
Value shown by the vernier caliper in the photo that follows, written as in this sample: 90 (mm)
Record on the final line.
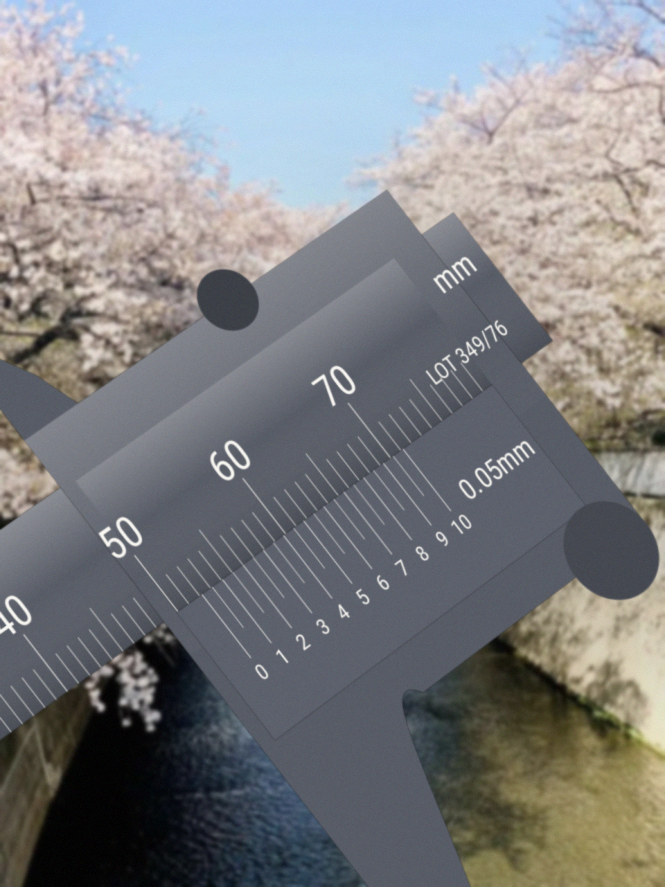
52.2 (mm)
